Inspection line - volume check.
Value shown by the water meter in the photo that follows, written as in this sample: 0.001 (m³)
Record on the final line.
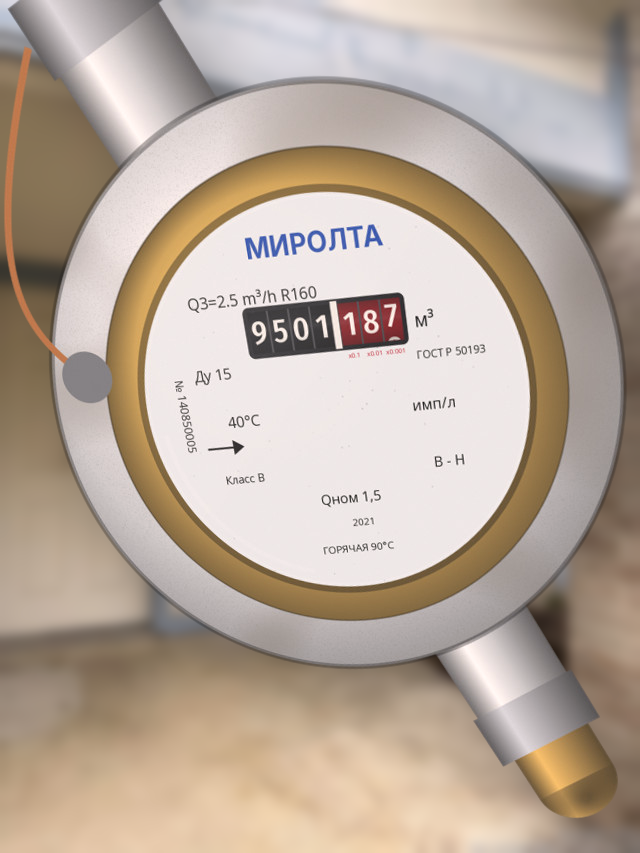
9501.187 (m³)
